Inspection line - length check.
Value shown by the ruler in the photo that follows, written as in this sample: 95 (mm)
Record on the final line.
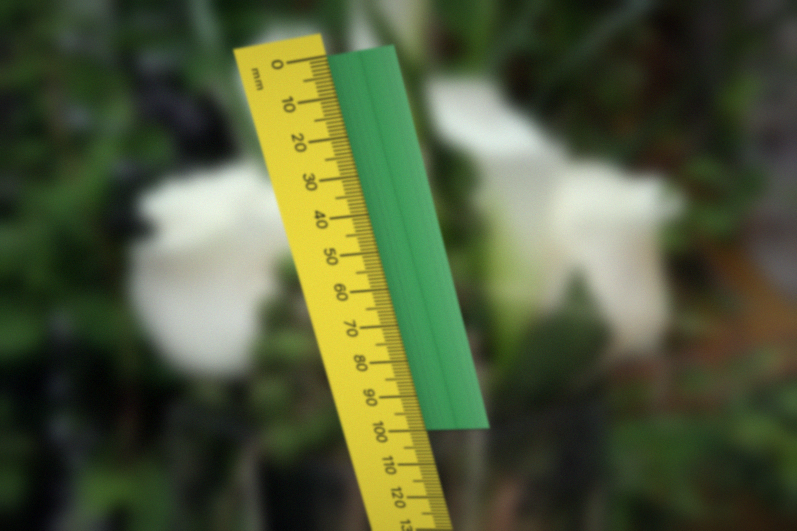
100 (mm)
